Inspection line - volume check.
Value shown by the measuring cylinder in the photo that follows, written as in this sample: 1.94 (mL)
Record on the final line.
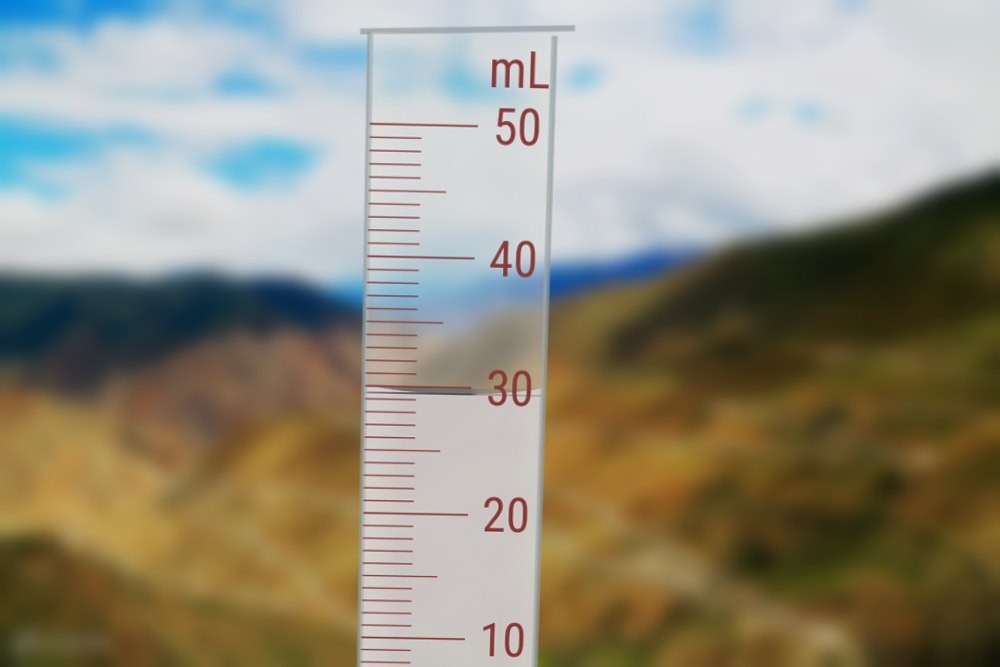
29.5 (mL)
